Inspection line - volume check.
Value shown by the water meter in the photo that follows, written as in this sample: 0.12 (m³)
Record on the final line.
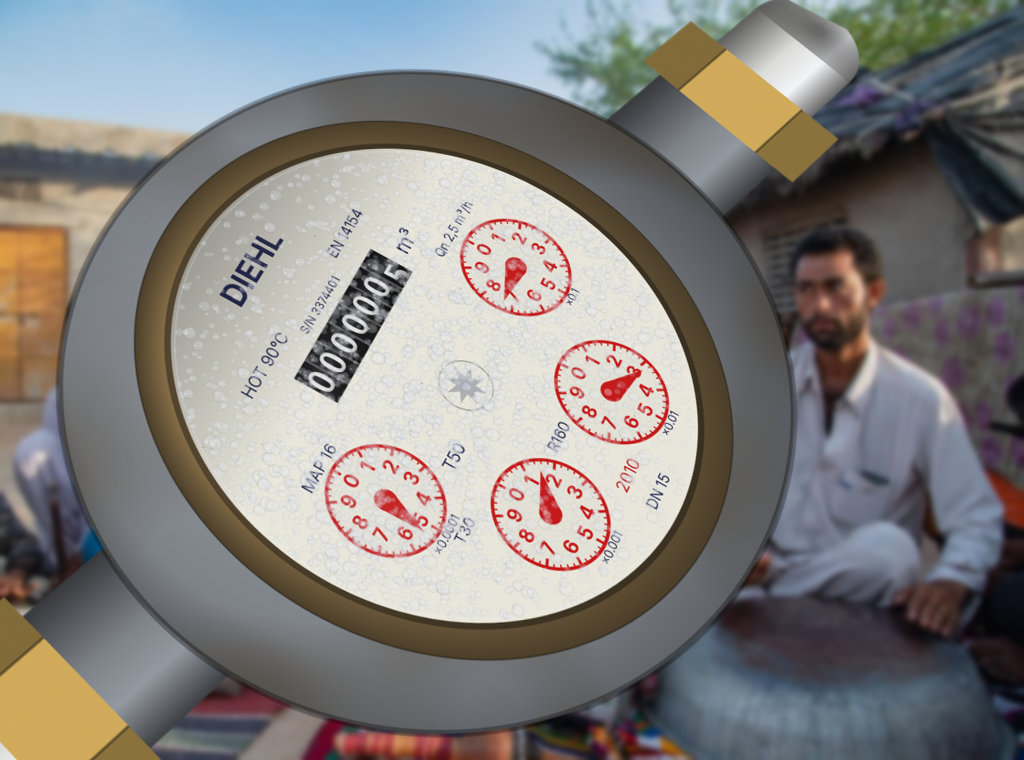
4.7315 (m³)
